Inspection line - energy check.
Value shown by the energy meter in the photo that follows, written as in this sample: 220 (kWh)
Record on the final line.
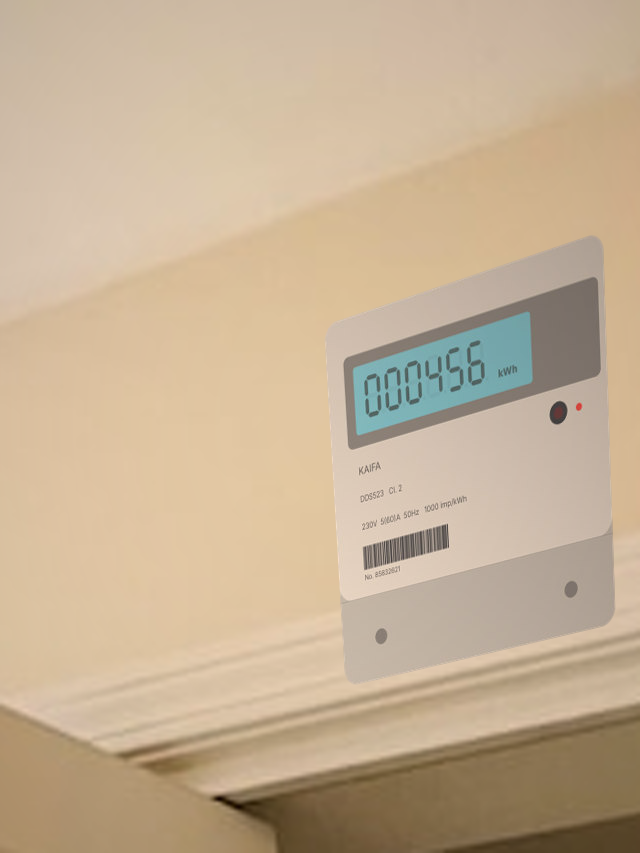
456 (kWh)
